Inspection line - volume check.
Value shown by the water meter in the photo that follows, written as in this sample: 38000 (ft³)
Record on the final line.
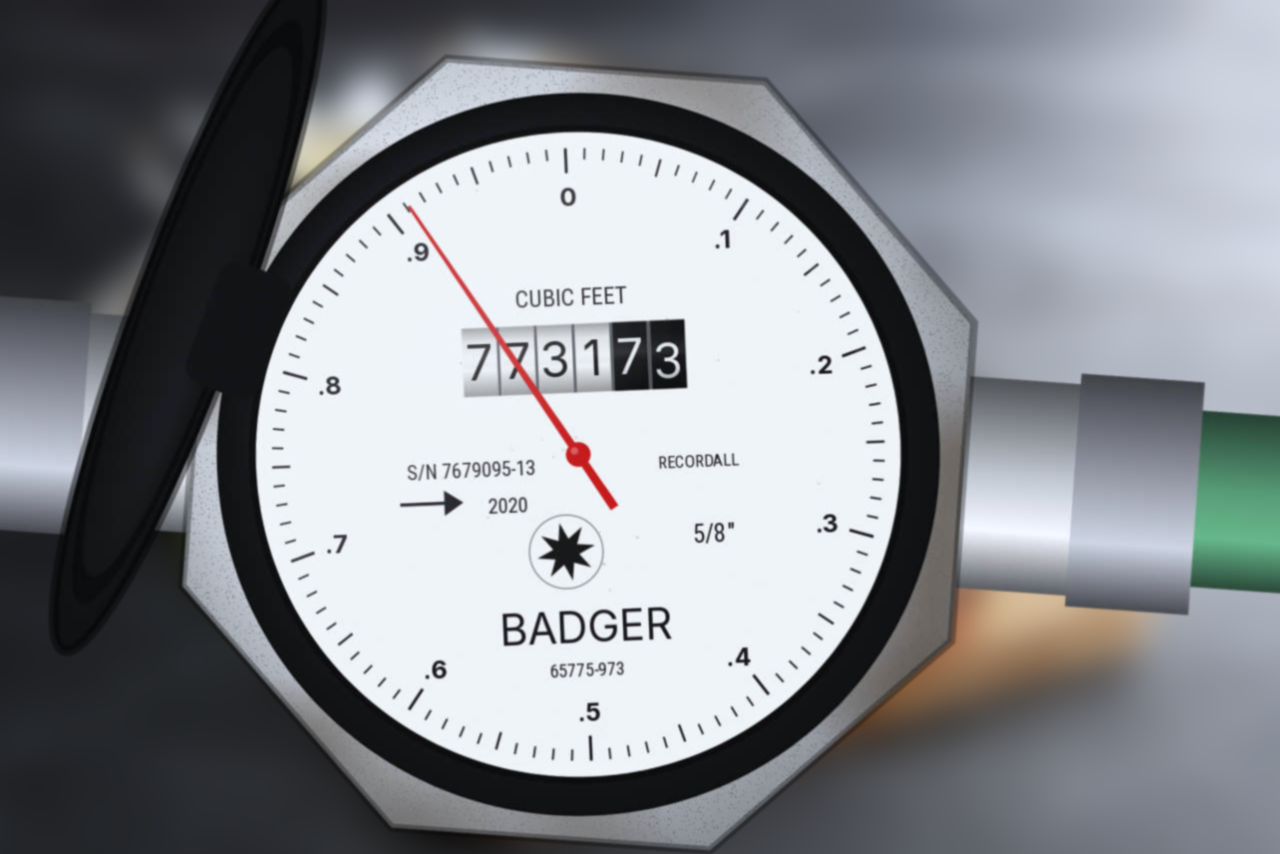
773172.91 (ft³)
